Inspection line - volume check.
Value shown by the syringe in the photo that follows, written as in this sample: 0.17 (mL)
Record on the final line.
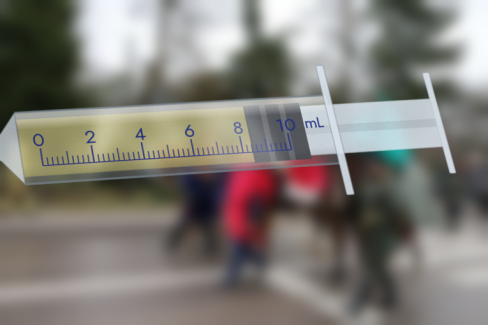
8.4 (mL)
